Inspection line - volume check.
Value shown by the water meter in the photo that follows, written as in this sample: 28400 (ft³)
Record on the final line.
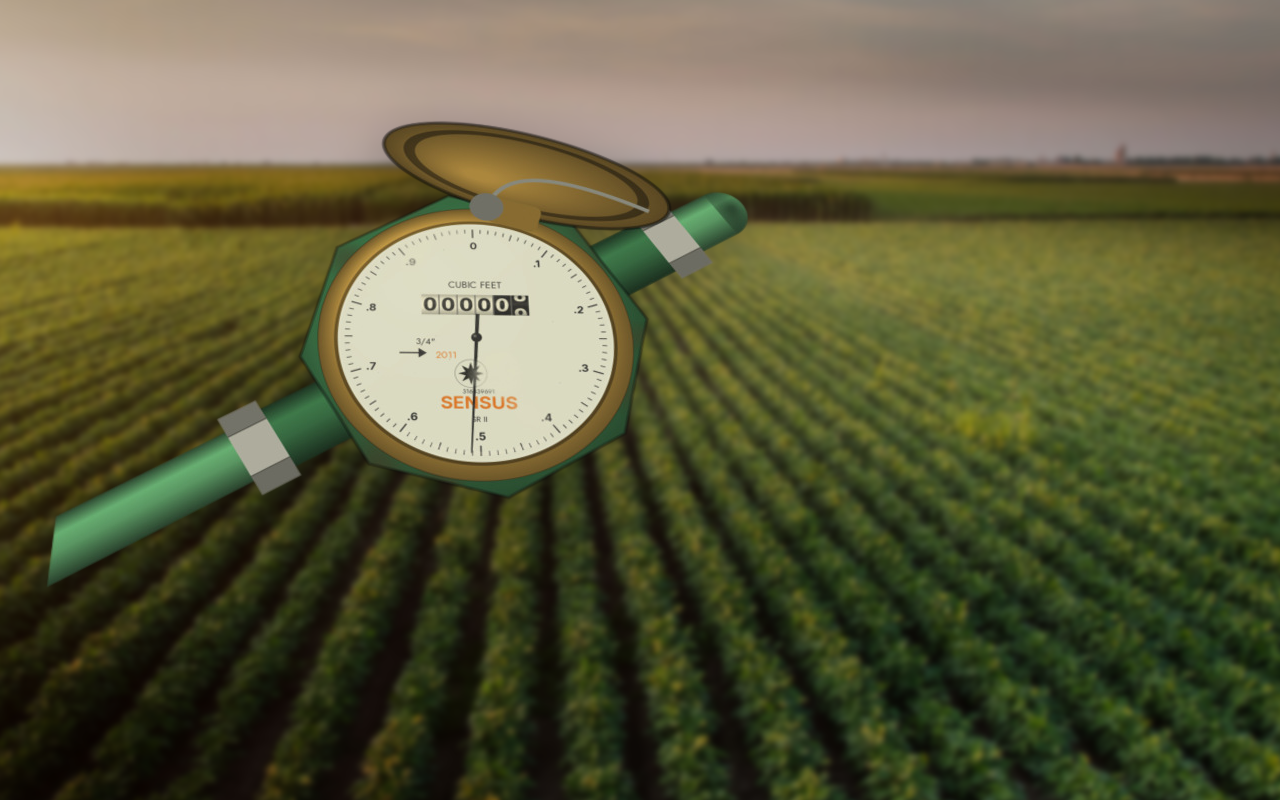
8.51 (ft³)
